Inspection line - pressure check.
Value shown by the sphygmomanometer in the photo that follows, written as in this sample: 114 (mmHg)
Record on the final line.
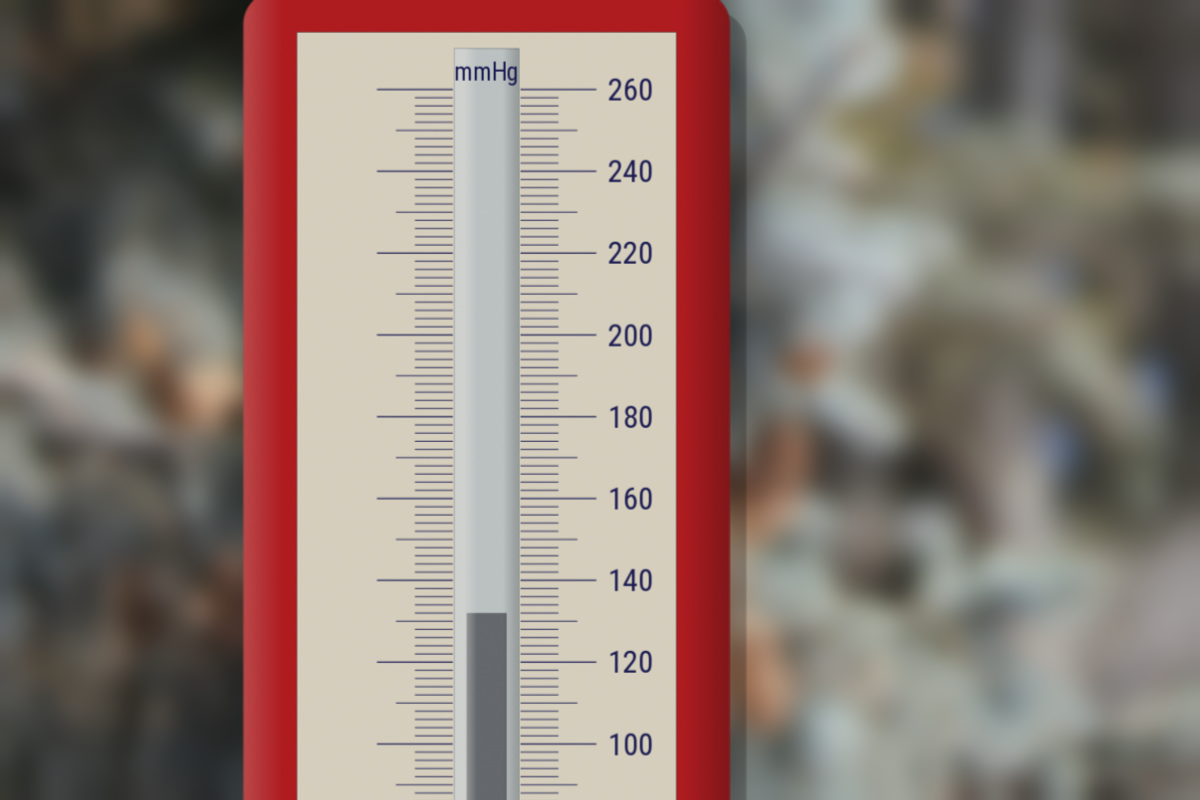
132 (mmHg)
